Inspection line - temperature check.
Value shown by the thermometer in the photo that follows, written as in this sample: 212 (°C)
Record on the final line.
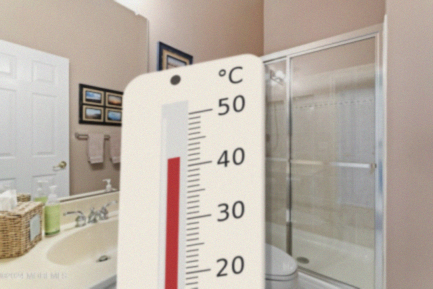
42 (°C)
